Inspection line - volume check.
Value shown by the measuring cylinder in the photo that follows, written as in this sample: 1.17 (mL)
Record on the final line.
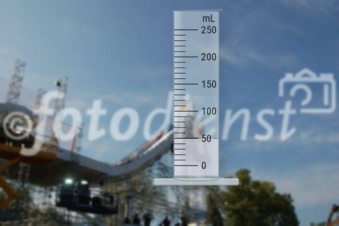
50 (mL)
